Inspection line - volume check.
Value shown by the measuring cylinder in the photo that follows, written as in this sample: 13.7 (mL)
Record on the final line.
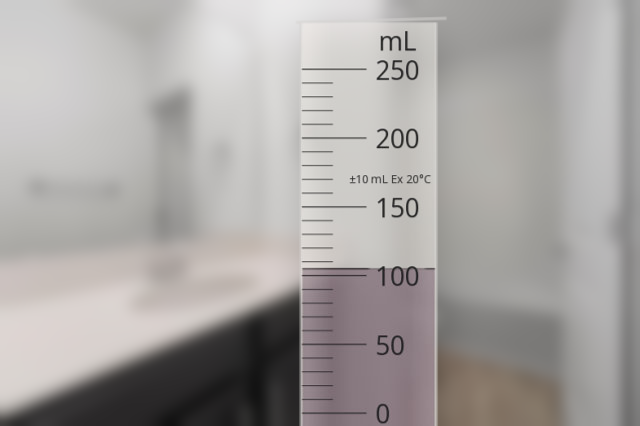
105 (mL)
